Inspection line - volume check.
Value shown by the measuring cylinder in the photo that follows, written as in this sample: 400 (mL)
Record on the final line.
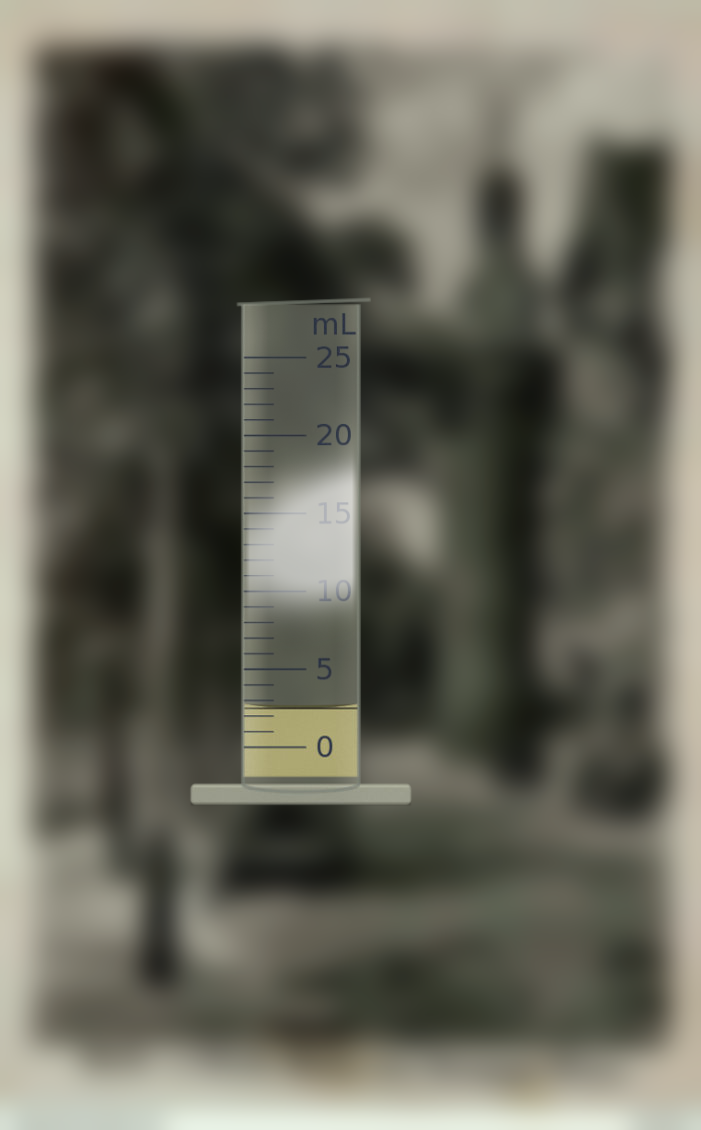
2.5 (mL)
